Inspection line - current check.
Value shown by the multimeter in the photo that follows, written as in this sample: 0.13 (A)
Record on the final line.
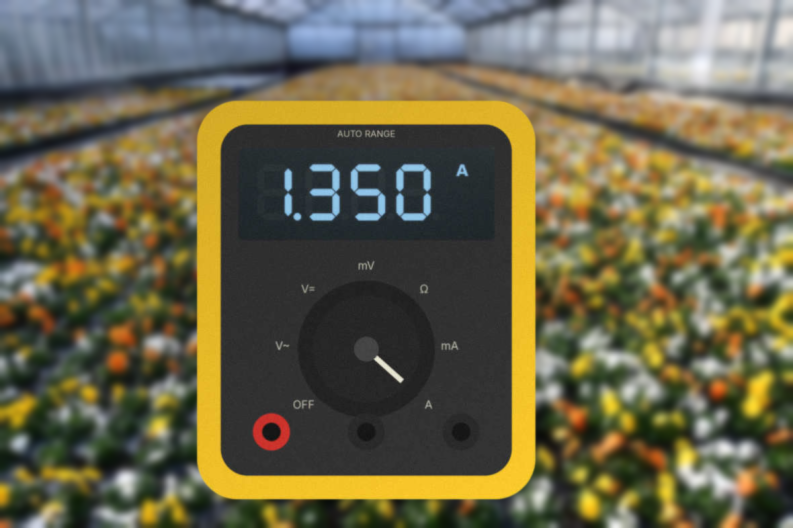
1.350 (A)
